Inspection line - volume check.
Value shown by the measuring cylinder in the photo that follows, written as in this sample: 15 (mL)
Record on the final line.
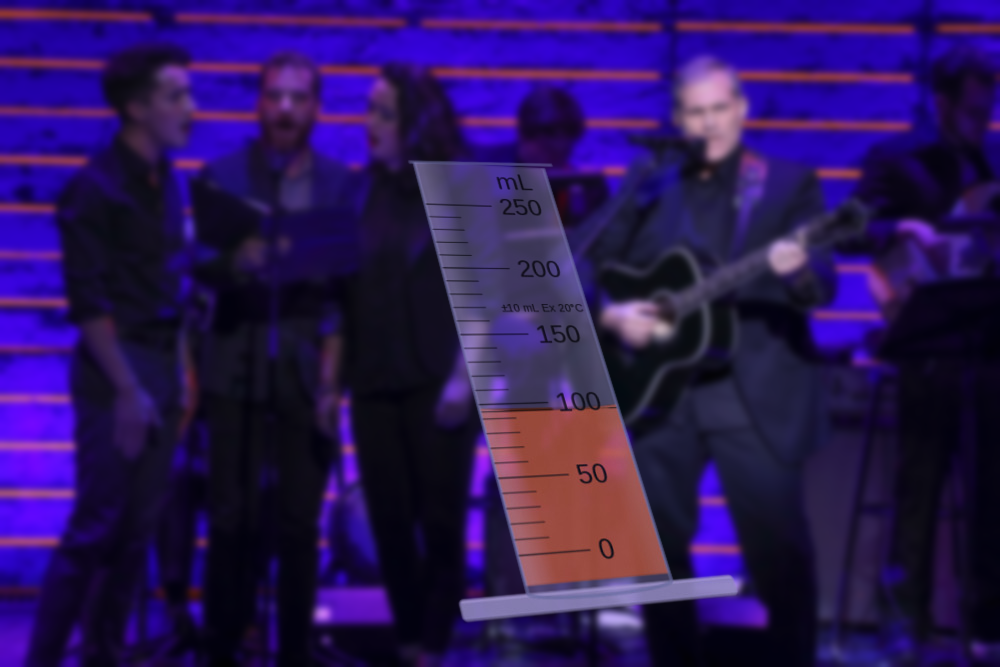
95 (mL)
